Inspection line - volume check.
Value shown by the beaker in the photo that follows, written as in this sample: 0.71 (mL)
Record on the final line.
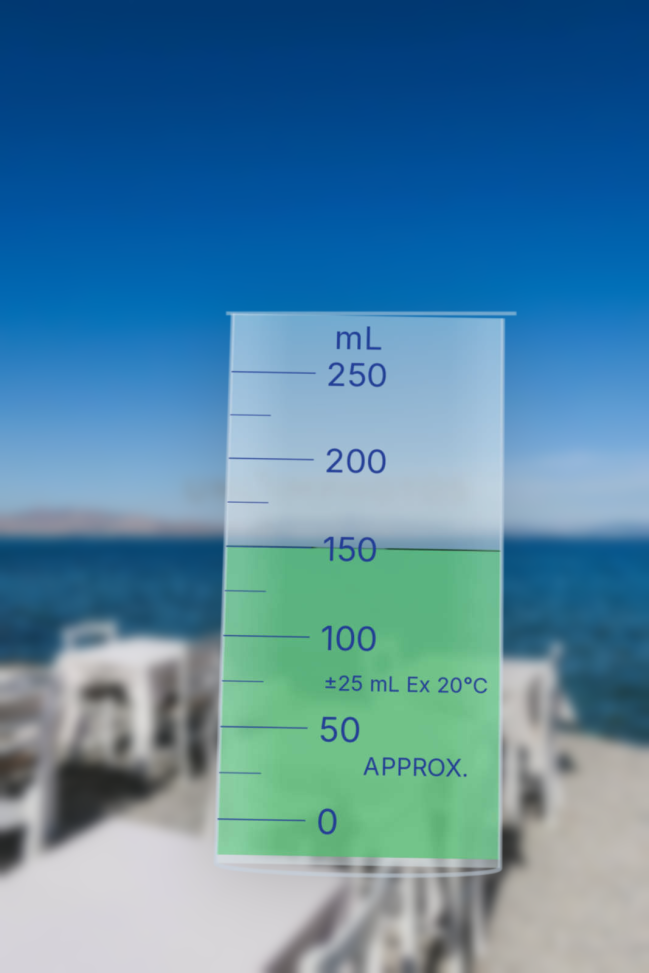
150 (mL)
